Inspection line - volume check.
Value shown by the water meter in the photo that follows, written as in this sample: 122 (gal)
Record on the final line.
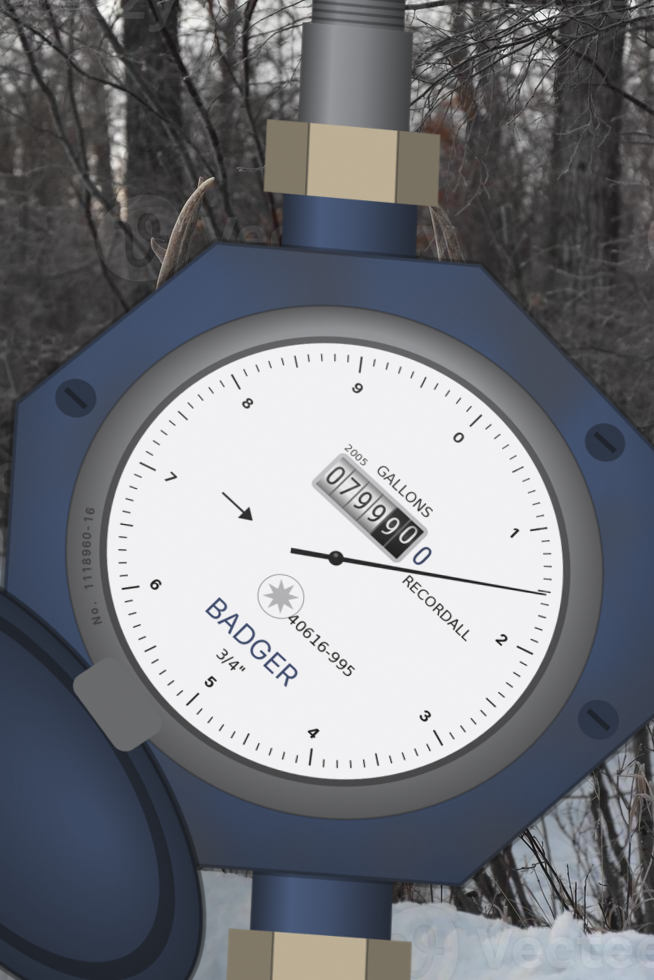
799901.5 (gal)
